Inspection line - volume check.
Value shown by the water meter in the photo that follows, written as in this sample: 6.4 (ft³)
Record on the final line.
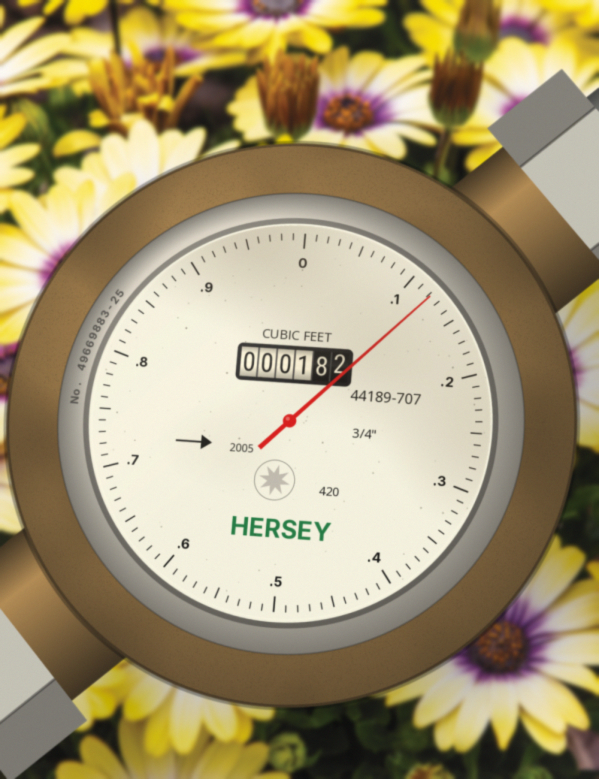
182.12 (ft³)
